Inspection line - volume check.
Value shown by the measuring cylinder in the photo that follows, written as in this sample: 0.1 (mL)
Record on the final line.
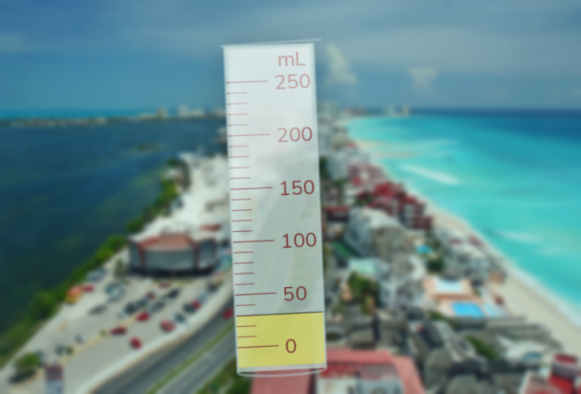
30 (mL)
